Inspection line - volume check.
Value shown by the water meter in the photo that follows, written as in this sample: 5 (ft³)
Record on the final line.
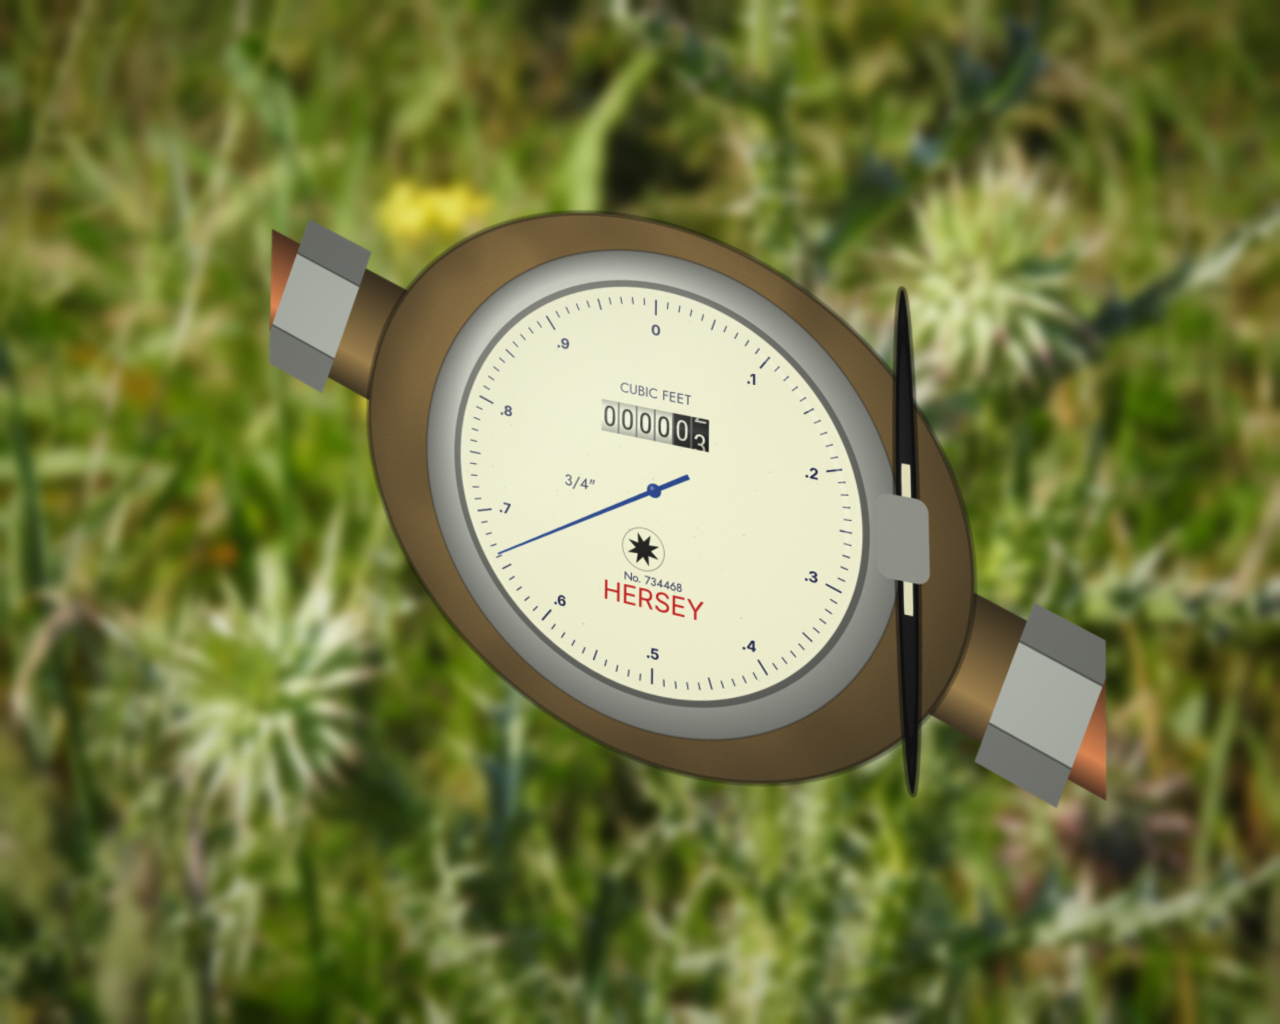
2.66 (ft³)
